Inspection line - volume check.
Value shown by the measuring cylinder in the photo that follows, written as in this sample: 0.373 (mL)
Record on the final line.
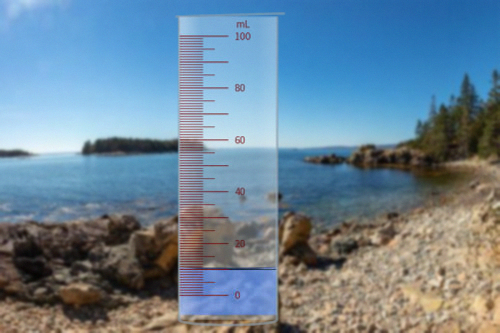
10 (mL)
